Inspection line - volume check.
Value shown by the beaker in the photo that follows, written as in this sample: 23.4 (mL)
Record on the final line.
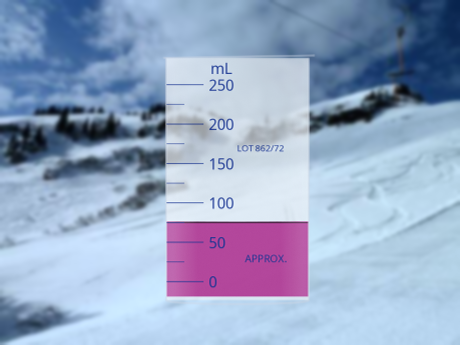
75 (mL)
